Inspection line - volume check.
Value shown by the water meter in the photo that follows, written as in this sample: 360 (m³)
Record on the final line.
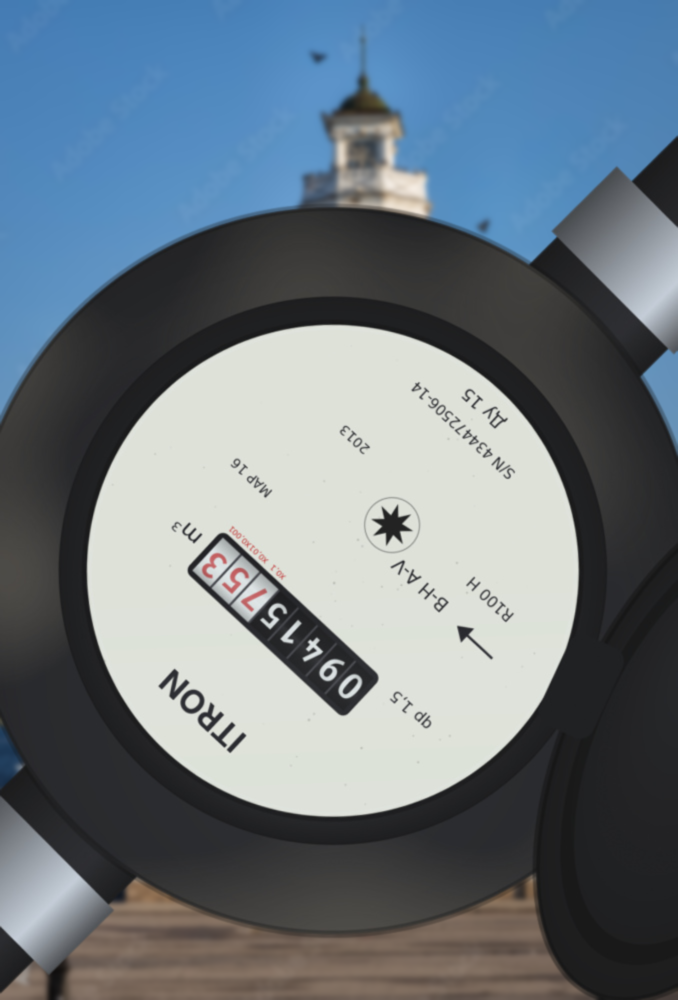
9415.753 (m³)
